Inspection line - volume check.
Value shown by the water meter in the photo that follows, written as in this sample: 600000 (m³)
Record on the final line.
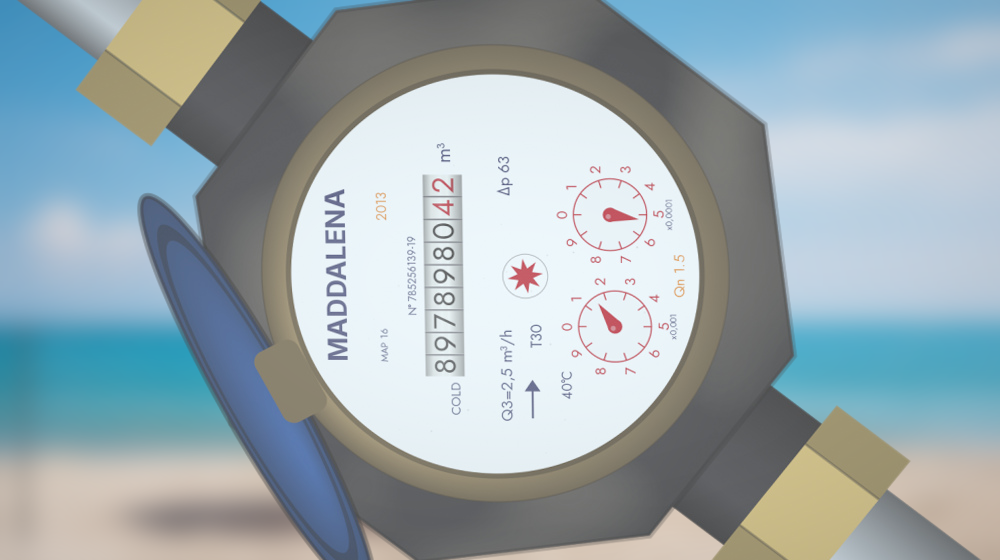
8978980.4215 (m³)
